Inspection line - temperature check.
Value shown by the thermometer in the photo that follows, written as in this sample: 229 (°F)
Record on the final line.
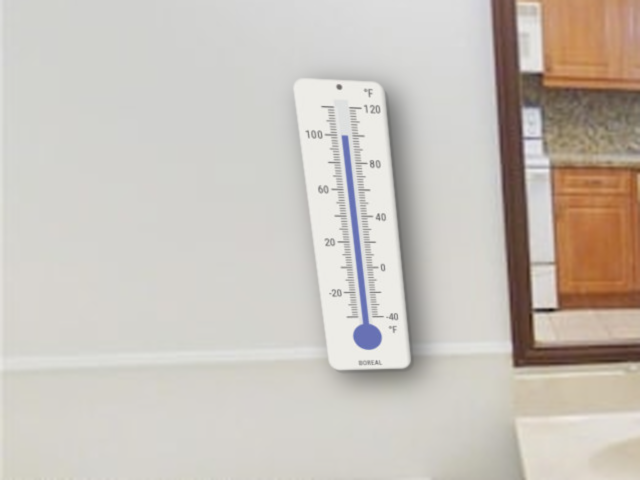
100 (°F)
